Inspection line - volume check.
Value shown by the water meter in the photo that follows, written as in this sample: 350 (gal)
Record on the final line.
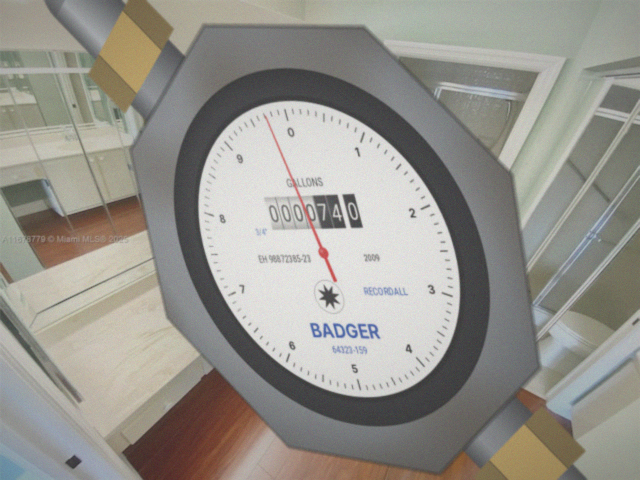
739.7 (gal)
